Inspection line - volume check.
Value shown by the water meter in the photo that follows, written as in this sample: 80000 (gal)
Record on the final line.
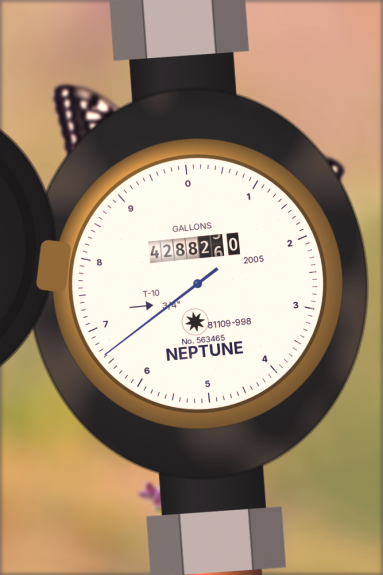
4288256.6 (gal)
